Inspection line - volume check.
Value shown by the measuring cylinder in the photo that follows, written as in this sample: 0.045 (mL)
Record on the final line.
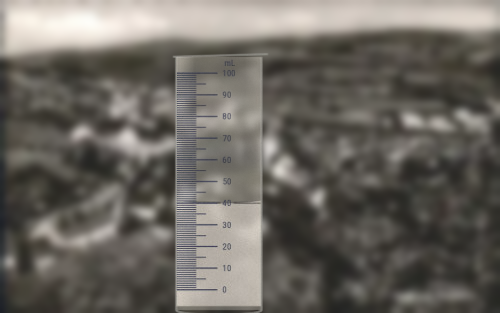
40 (mL)
